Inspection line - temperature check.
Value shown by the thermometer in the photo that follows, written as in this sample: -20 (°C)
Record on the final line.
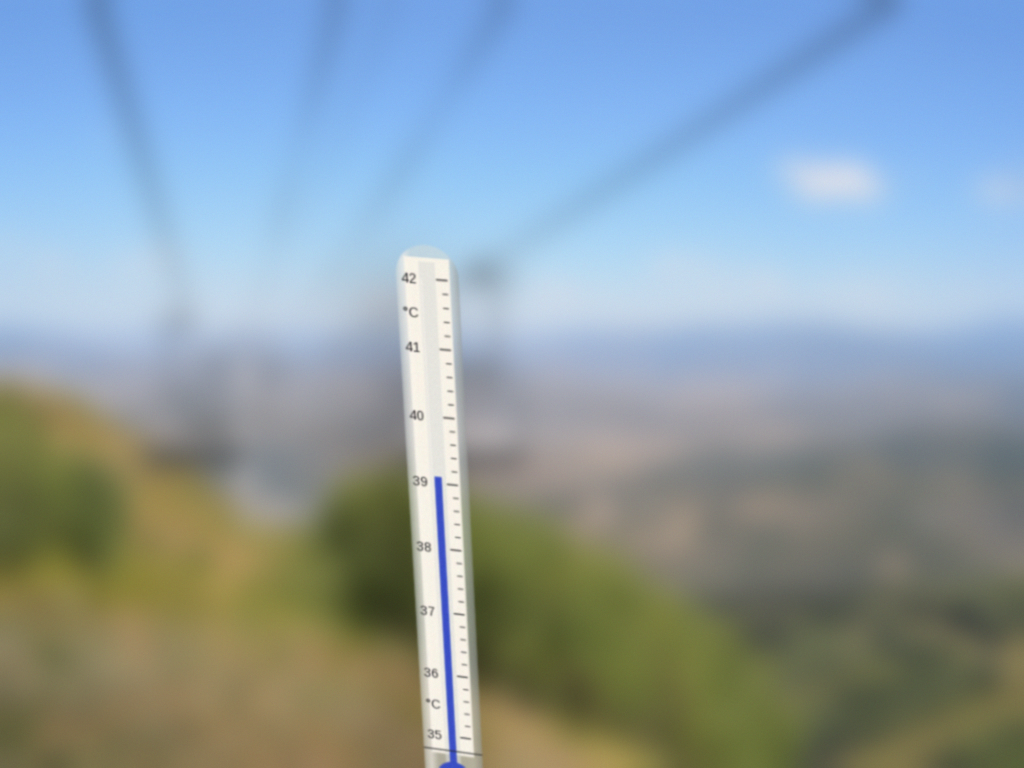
39.1 (°C)
